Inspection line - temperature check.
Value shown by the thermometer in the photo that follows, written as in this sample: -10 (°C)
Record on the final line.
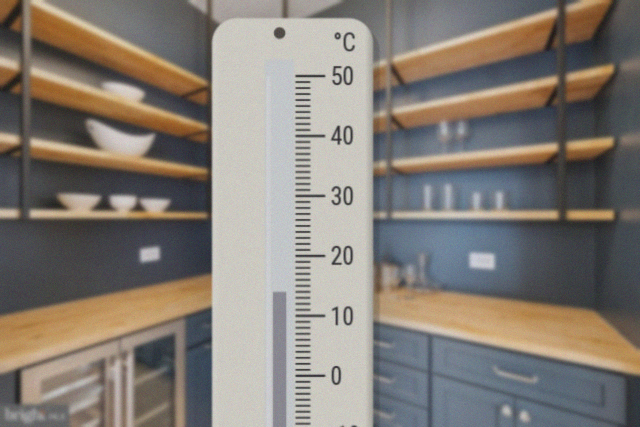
14 (°C)
